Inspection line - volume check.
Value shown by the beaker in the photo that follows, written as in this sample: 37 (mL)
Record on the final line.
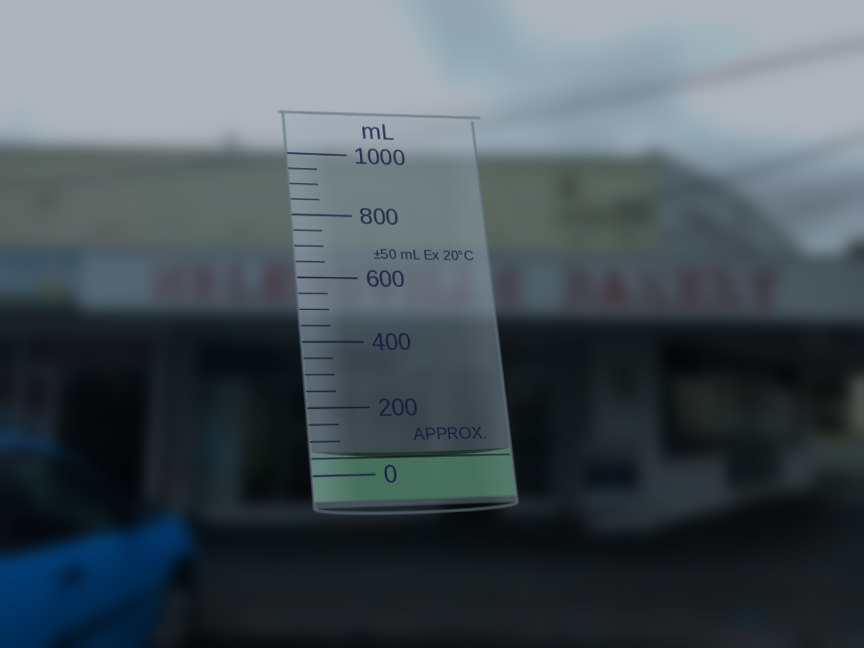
50 (mL)
